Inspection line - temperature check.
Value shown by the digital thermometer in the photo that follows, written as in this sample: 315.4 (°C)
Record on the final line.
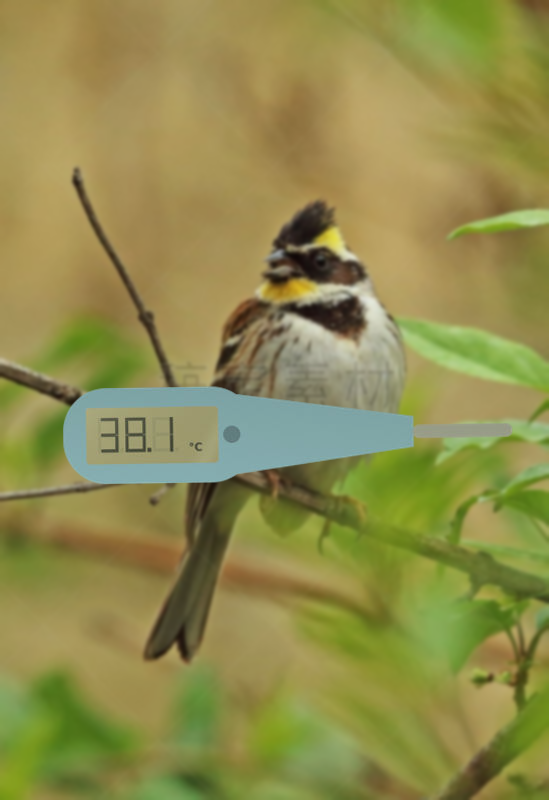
38.1 (°C)
